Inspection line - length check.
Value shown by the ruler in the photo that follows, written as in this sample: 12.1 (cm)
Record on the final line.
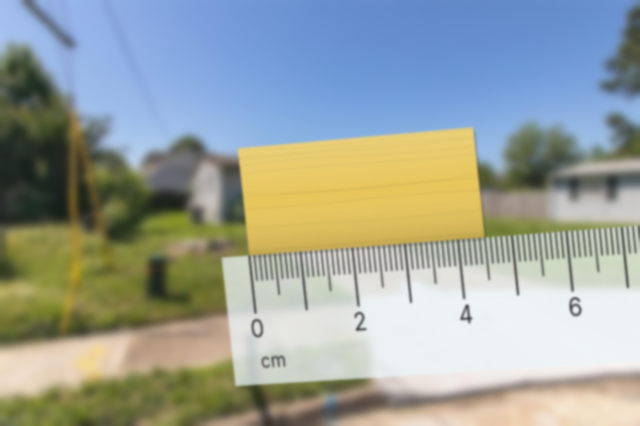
4.5 (cm)
